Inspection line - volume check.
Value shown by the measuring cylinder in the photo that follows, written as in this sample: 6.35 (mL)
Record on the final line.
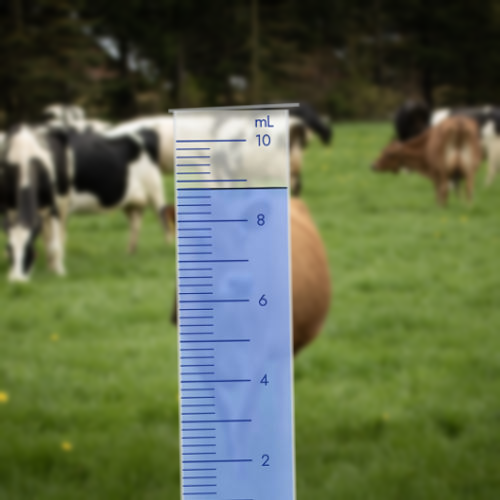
8.8 (mL)
